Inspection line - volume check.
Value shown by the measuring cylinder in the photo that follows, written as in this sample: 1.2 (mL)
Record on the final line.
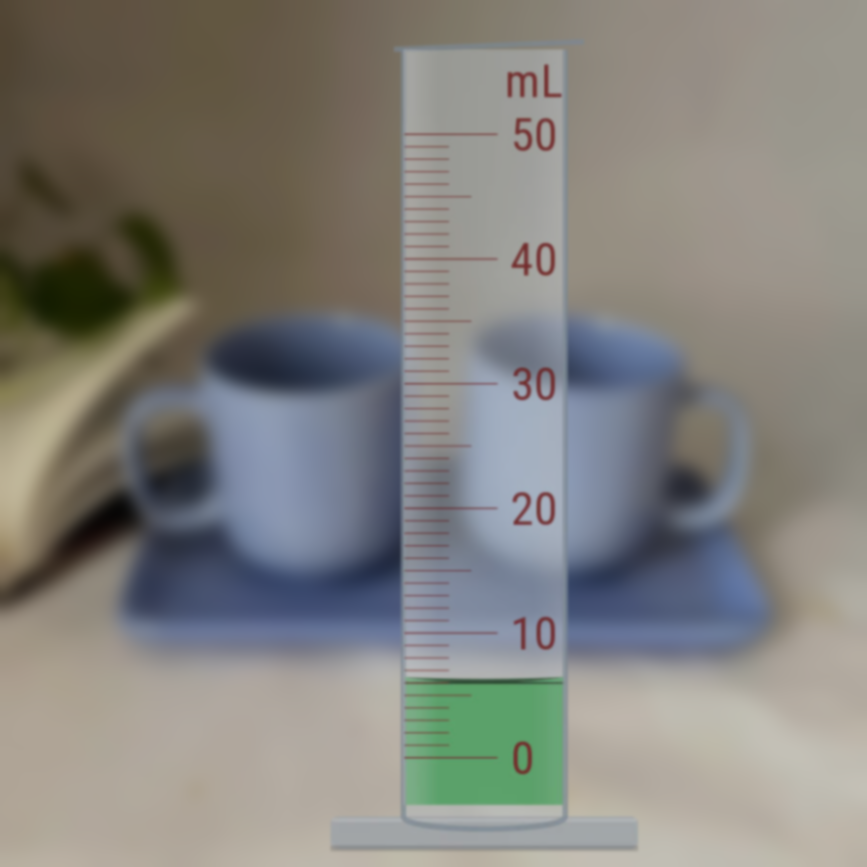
6 (mL)
